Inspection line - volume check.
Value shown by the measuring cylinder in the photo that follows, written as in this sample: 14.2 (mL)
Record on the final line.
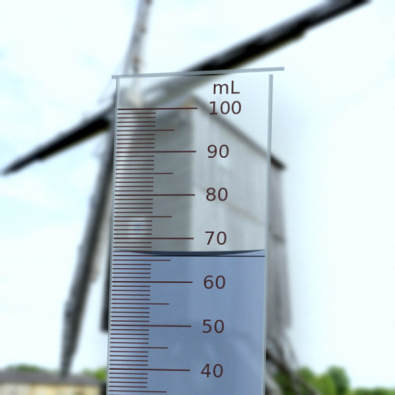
66 (mL)
